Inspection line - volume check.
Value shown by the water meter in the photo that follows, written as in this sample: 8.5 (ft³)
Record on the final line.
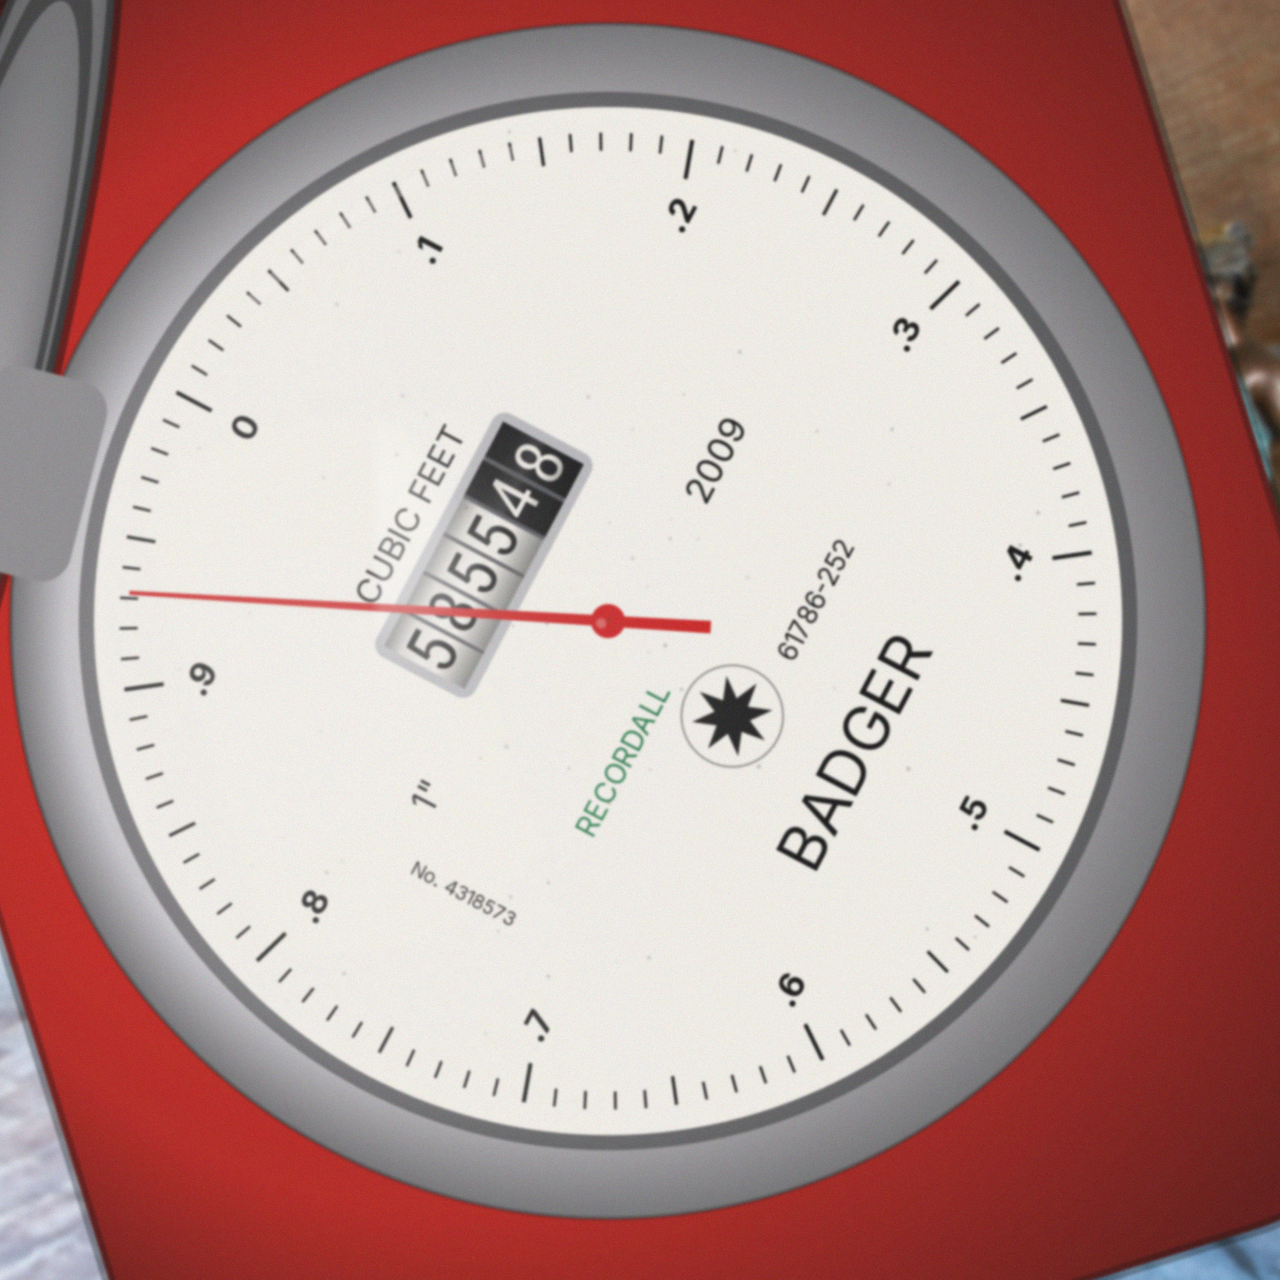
585547.93 (ft³)
